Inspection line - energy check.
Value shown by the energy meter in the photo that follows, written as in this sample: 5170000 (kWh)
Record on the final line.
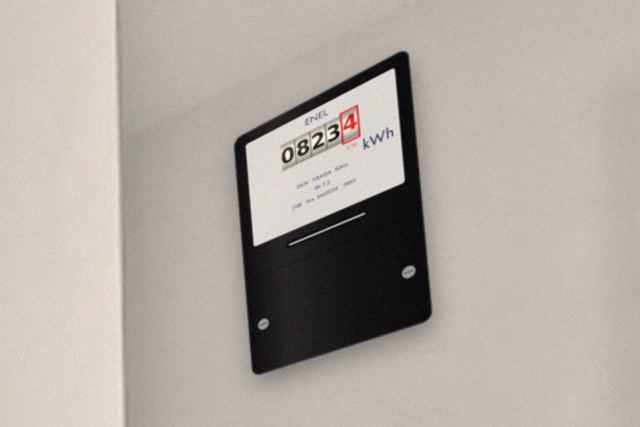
823.4 (kWh)
